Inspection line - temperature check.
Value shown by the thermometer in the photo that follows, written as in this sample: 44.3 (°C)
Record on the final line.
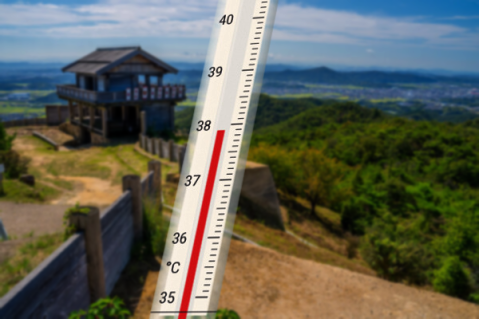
37.9 (°C)
